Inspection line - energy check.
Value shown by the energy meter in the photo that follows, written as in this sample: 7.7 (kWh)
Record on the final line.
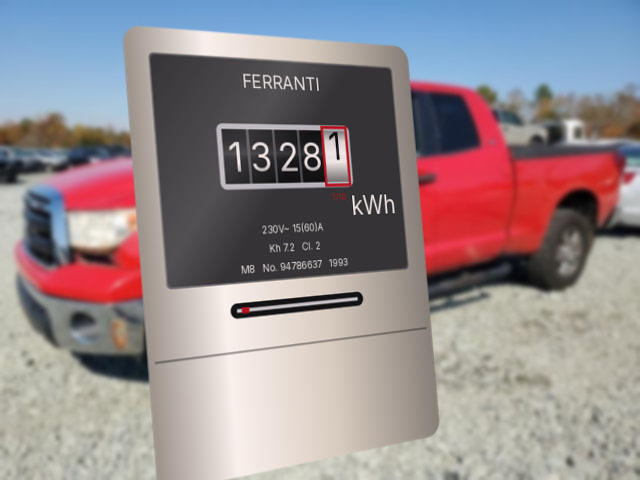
1328.1 (kWh)
